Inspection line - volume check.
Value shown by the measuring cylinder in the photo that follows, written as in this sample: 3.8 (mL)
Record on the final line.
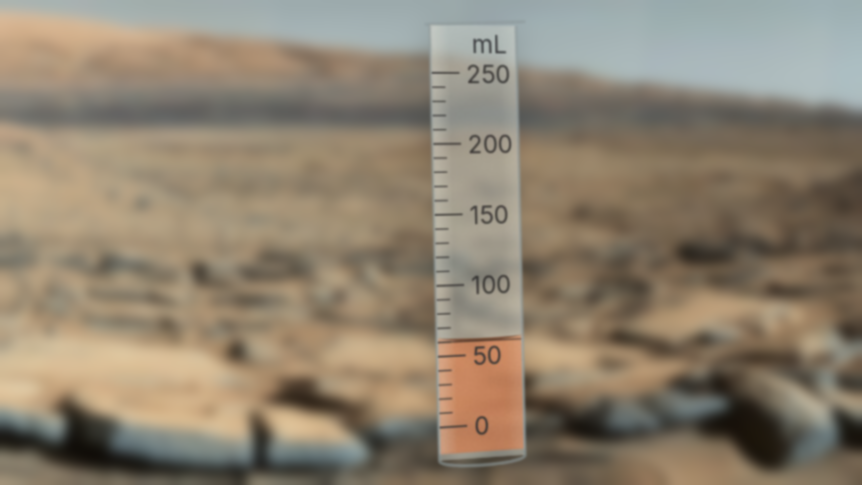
60 (mL)
